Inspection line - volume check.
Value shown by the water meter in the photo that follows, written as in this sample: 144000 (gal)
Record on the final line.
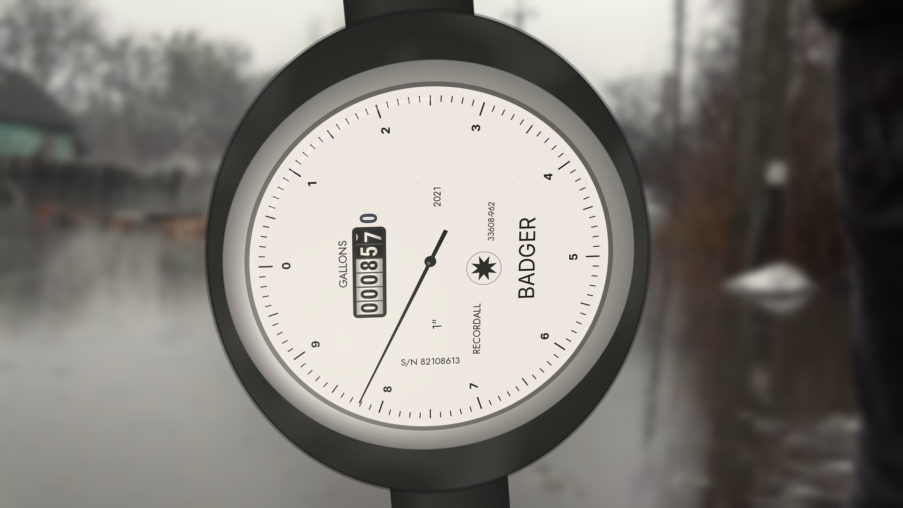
8568.2 (gal)
